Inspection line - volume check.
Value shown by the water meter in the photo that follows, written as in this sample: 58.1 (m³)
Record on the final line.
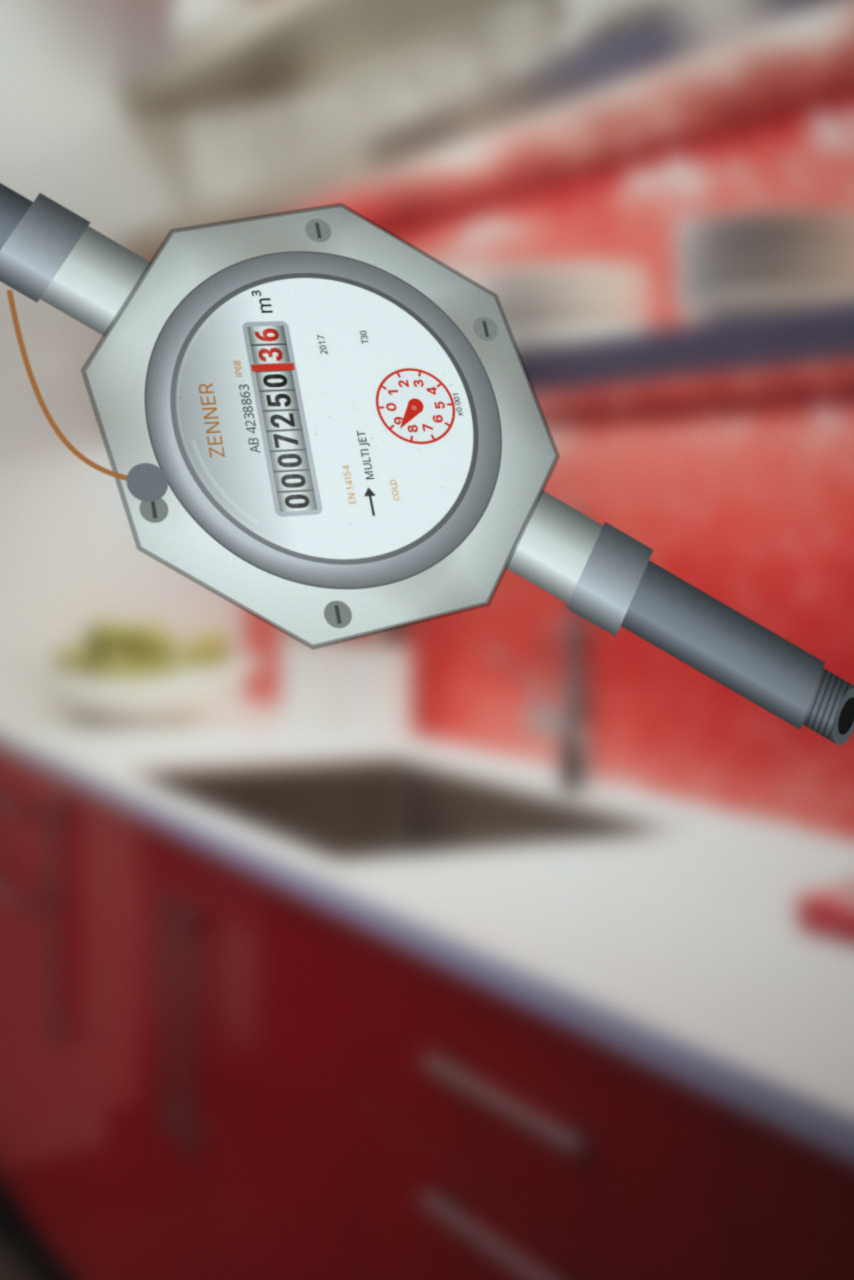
7250.368 (m³)
